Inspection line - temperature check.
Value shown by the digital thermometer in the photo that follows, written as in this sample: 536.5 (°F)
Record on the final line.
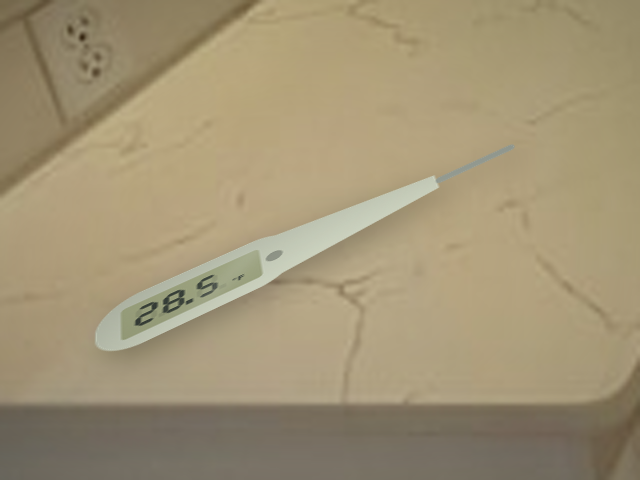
28.5 (°F)
